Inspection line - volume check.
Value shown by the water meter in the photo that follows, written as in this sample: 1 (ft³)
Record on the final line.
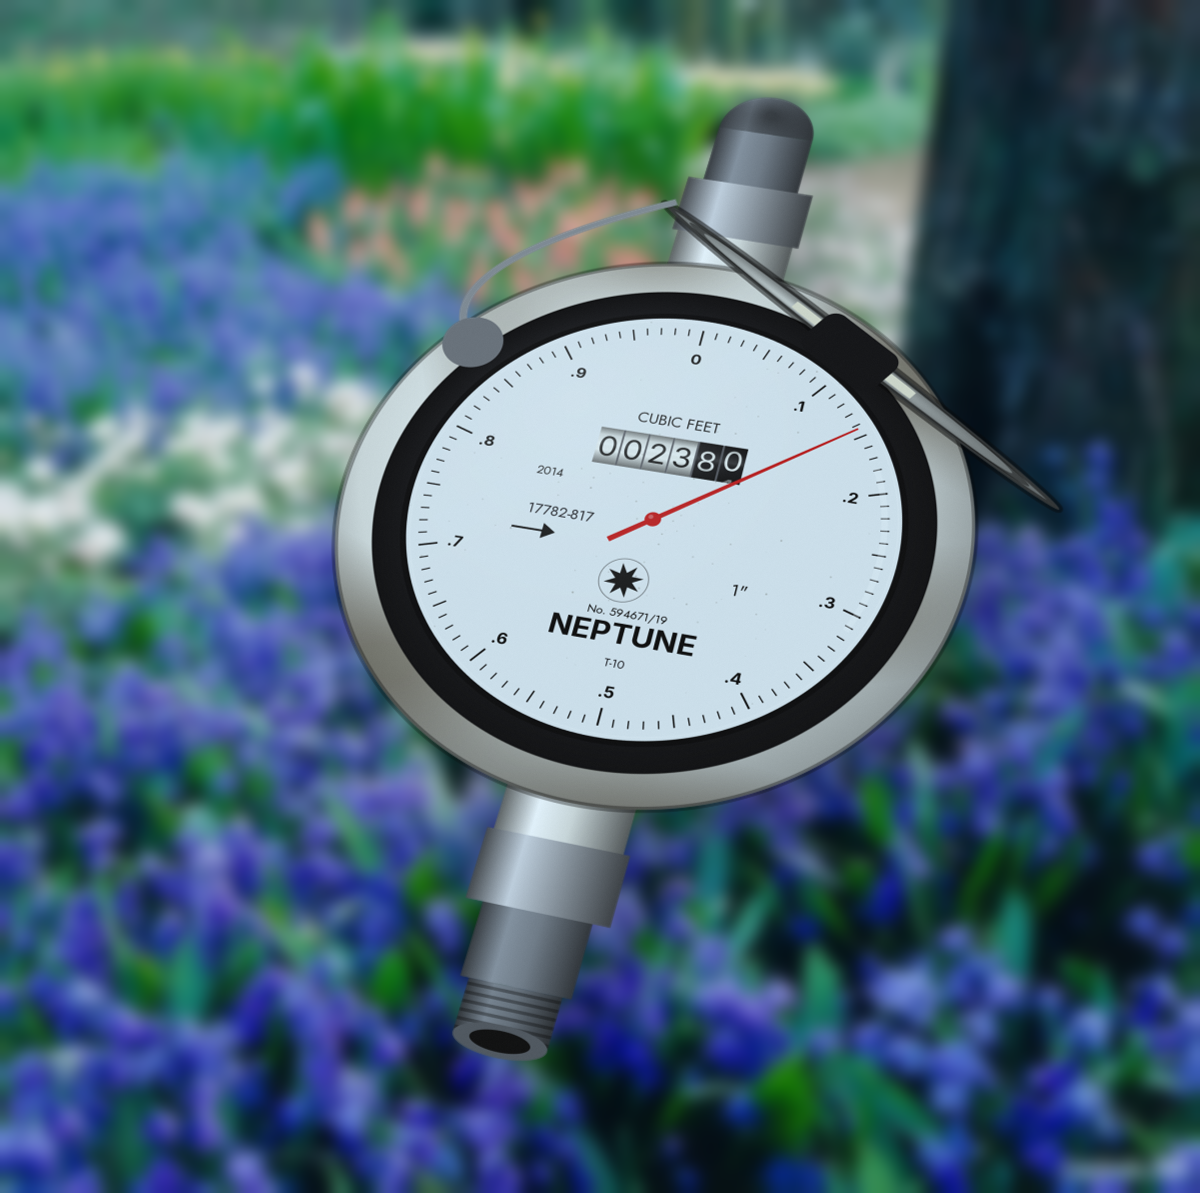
2380.14 (ft³)
